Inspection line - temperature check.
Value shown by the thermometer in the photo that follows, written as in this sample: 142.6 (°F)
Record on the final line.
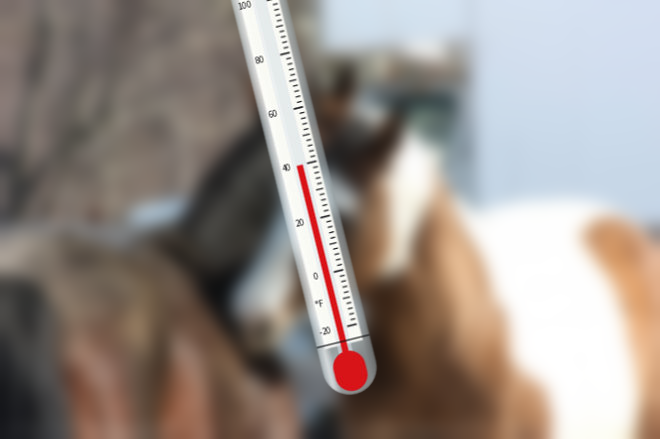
40 (°F)
